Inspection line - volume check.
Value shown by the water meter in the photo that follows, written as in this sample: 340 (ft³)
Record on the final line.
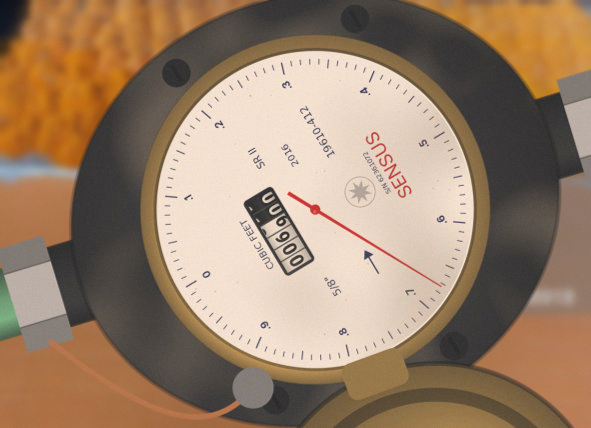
6899.67 (ft³)
